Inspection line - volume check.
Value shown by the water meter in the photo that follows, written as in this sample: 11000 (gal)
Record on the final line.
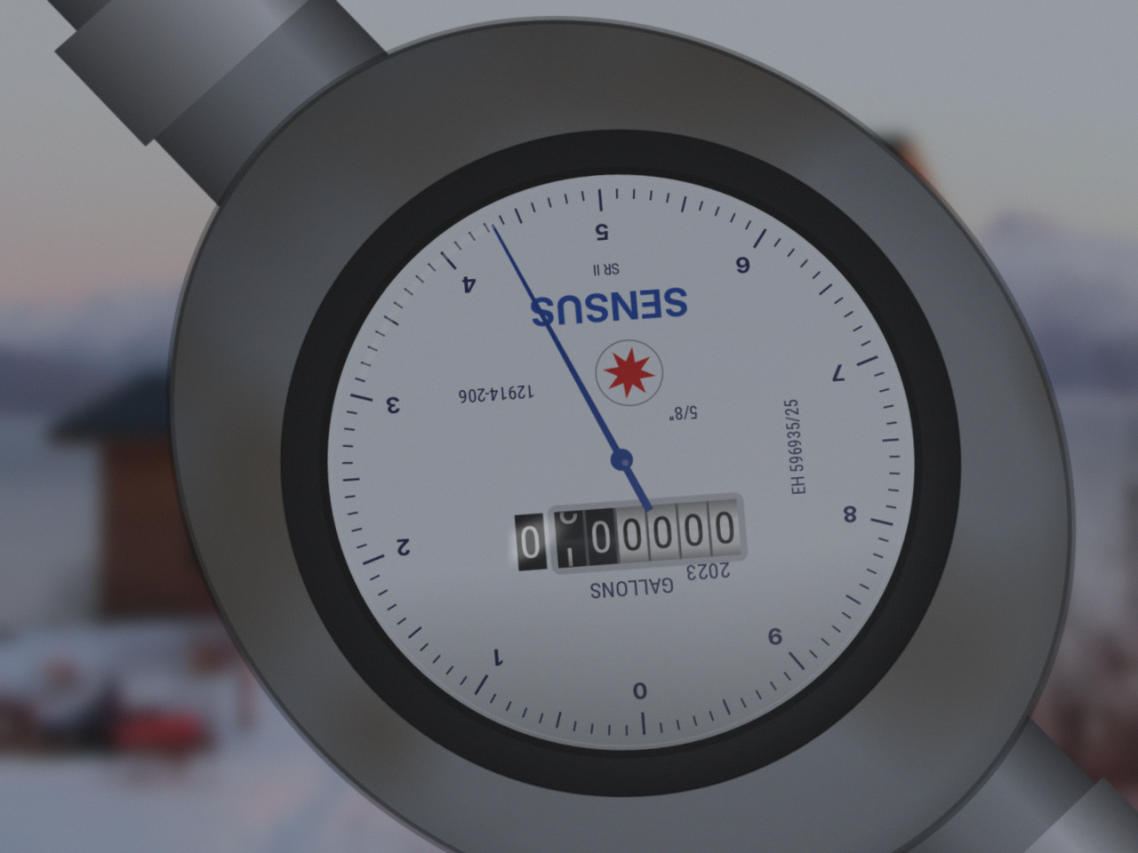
14.3 (gal)
